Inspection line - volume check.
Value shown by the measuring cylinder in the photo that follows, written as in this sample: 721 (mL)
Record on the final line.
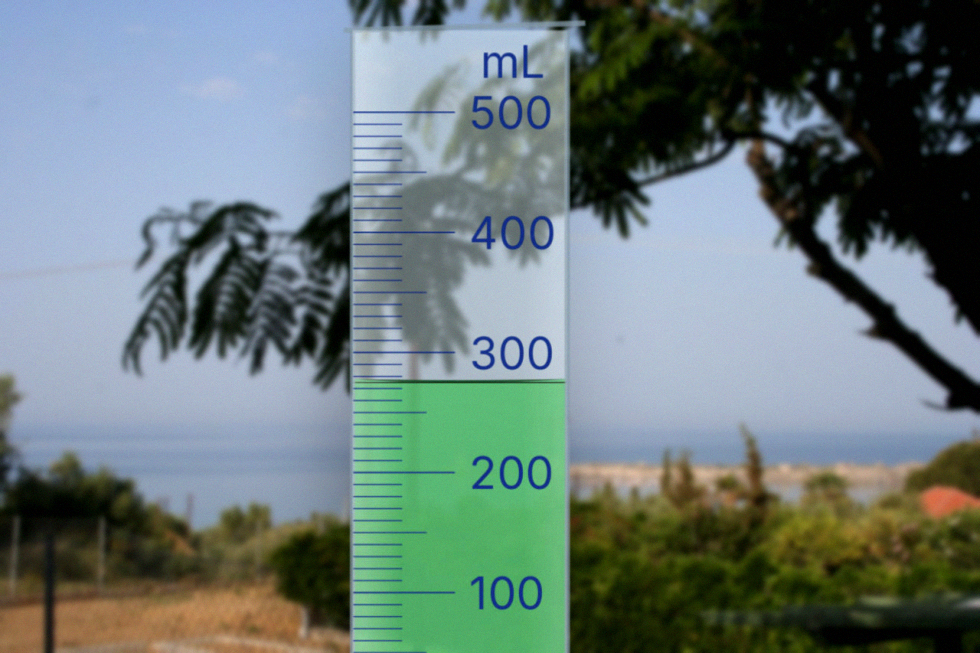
275 (mL)
